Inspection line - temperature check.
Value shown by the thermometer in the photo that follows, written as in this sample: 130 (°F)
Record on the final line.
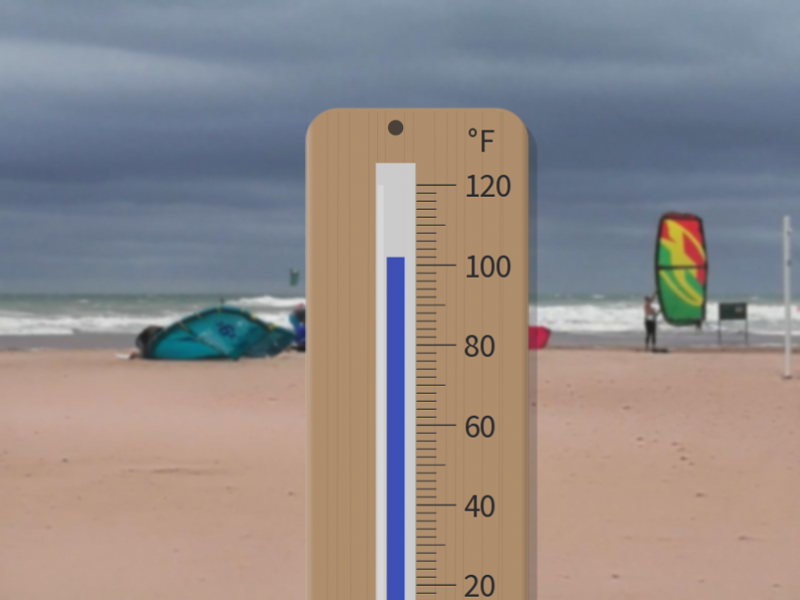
102 (°F)
